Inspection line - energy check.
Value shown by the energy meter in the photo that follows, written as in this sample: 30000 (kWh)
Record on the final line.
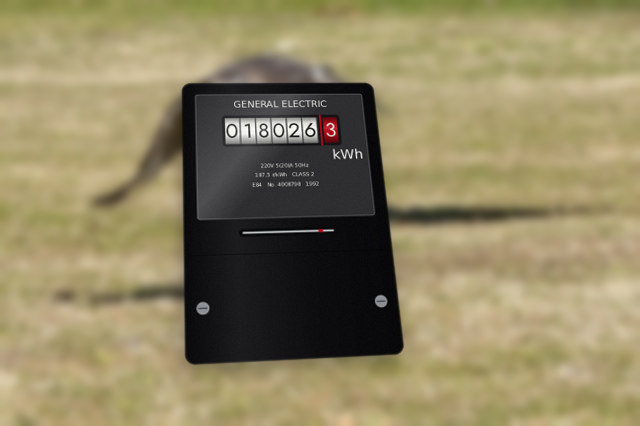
18026.3 (kWh)
